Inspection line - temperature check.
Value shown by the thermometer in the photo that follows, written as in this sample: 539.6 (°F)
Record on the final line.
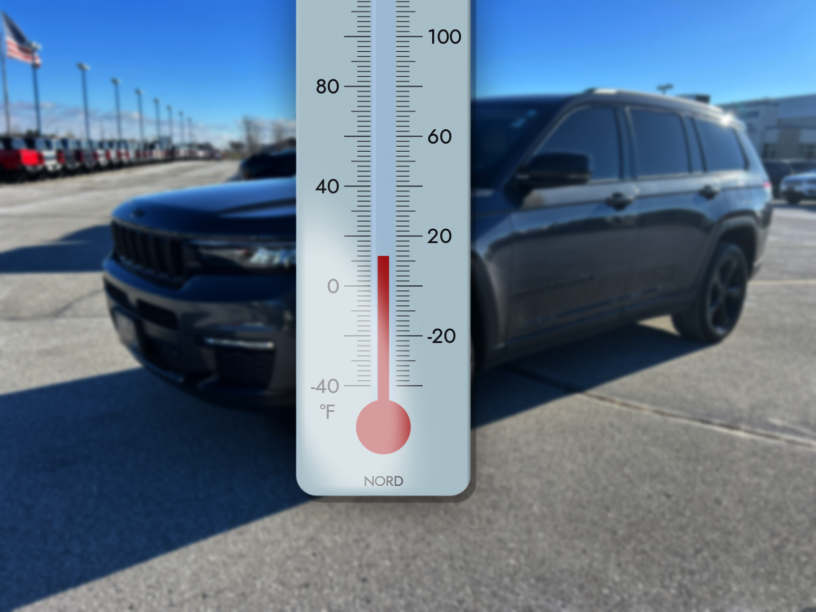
12 (°F)
